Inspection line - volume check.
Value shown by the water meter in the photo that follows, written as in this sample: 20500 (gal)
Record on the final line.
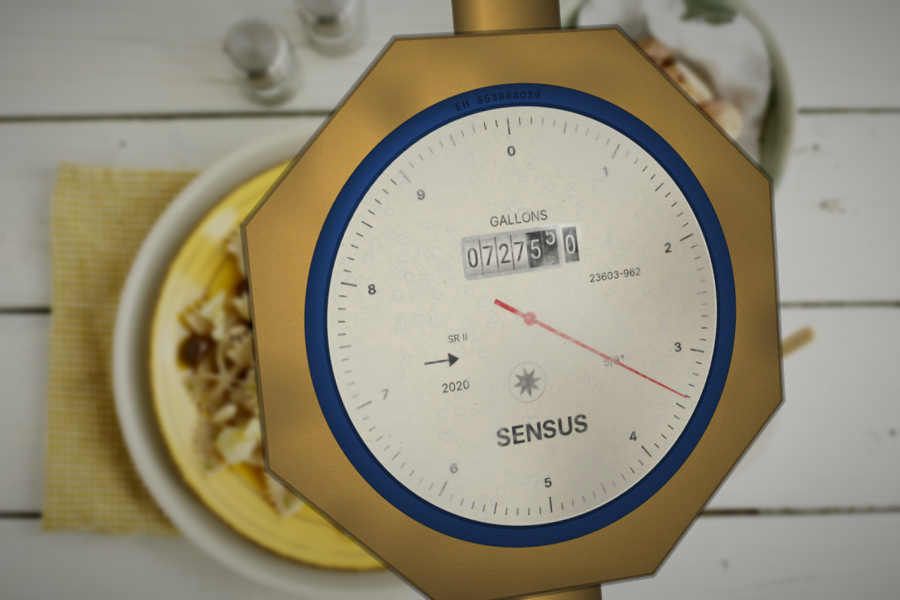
727553.4 (gal)
